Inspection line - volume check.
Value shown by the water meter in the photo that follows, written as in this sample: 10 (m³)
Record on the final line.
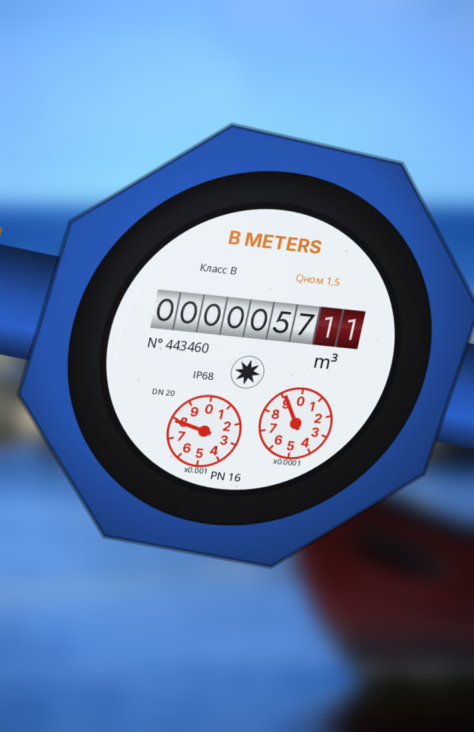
57.1179 (m³)
